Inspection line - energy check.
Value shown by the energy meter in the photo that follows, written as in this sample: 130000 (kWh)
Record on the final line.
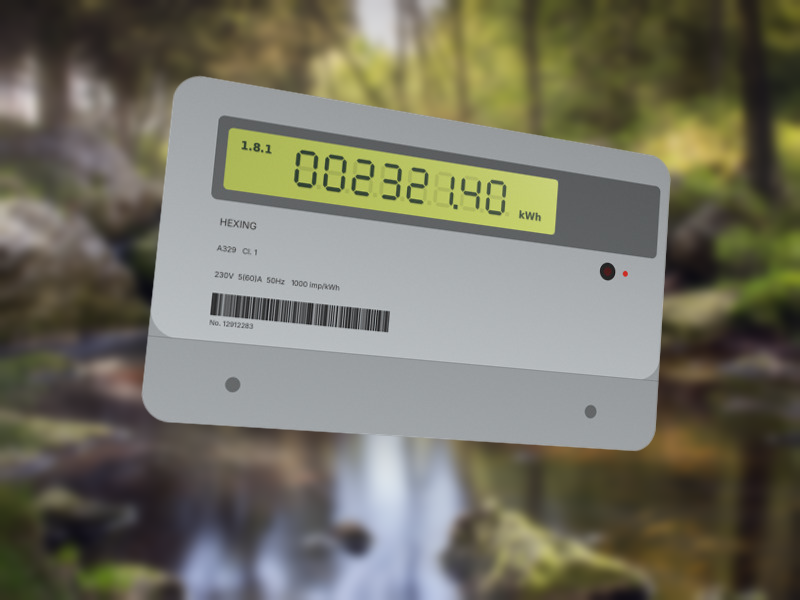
2321.40 (kWh)
